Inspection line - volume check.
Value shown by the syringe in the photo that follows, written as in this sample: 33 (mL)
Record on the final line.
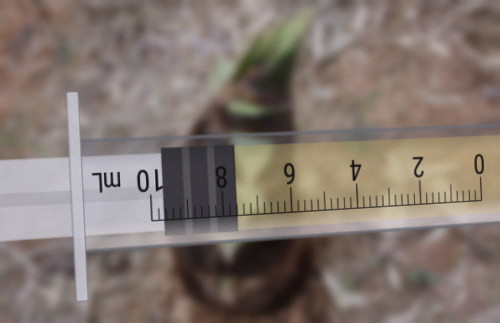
7.6 (mL)
